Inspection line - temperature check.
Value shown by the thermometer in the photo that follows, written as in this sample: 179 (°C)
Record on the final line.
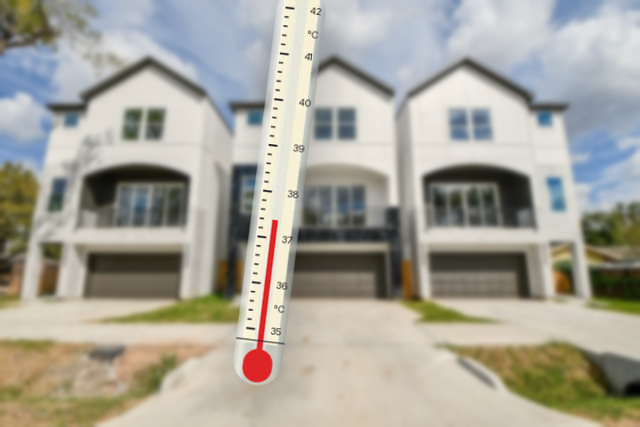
37.4 (°C)
